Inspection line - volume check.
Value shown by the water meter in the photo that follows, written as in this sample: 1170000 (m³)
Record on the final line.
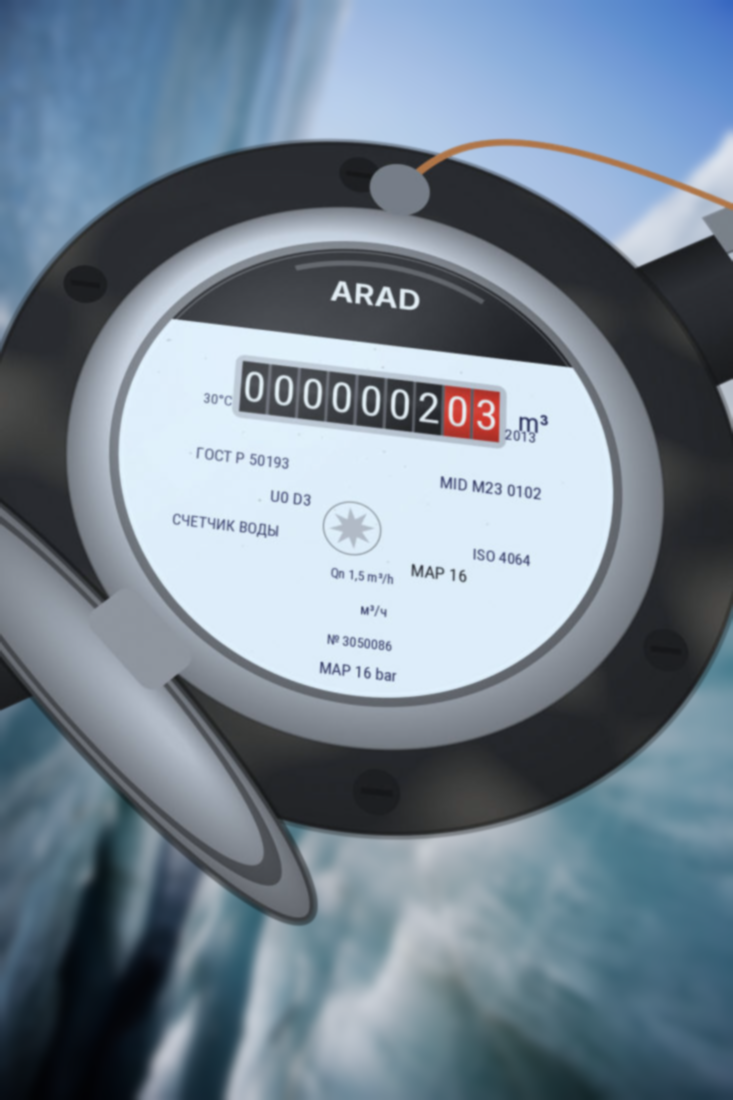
2.03 (m³)
